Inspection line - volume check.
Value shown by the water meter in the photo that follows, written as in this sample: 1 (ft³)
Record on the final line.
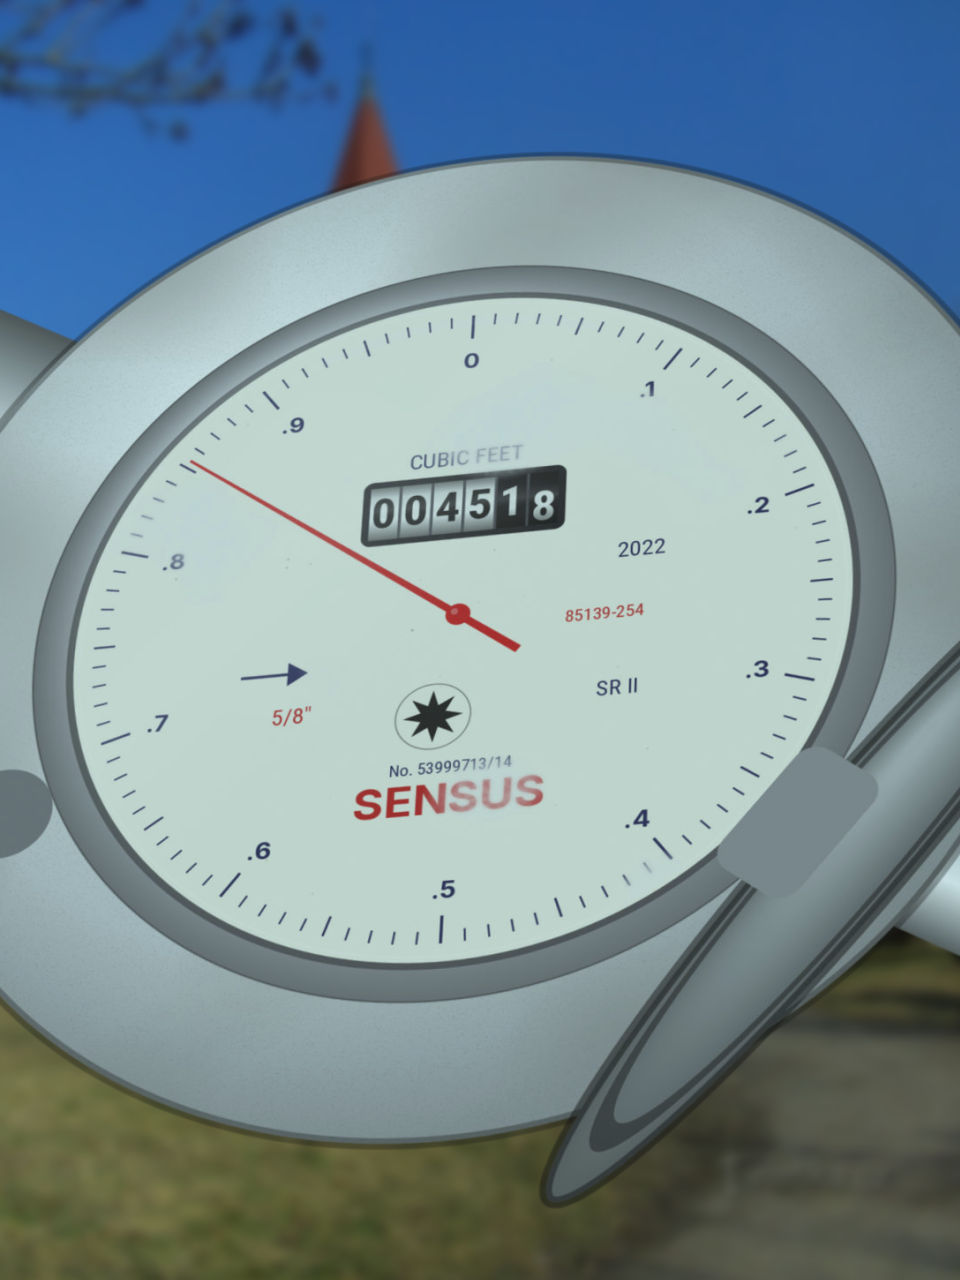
4517.85 (ft³)
